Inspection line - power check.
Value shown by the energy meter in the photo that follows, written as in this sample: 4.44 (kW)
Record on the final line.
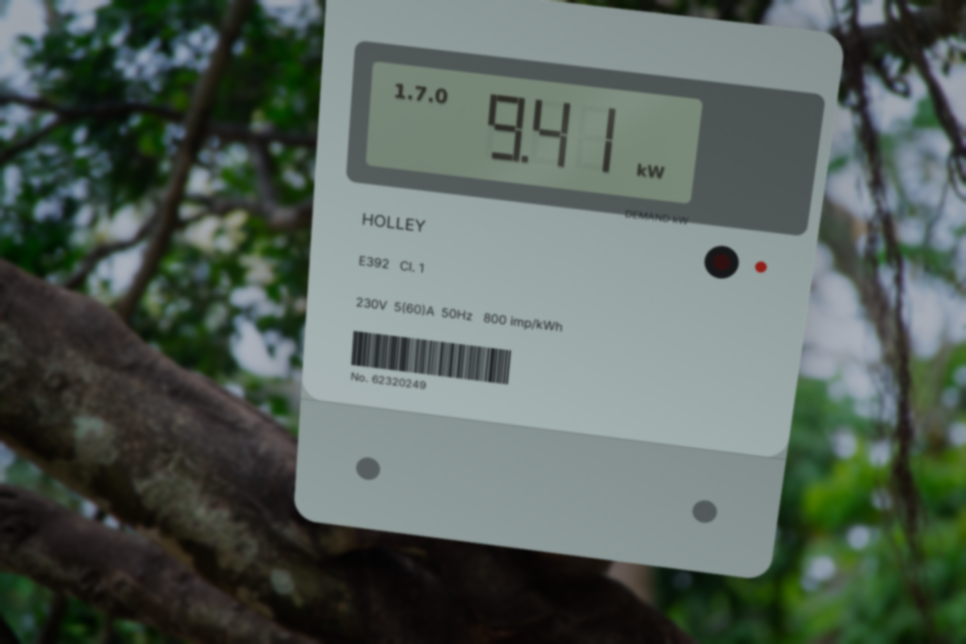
9.41 (kW)
